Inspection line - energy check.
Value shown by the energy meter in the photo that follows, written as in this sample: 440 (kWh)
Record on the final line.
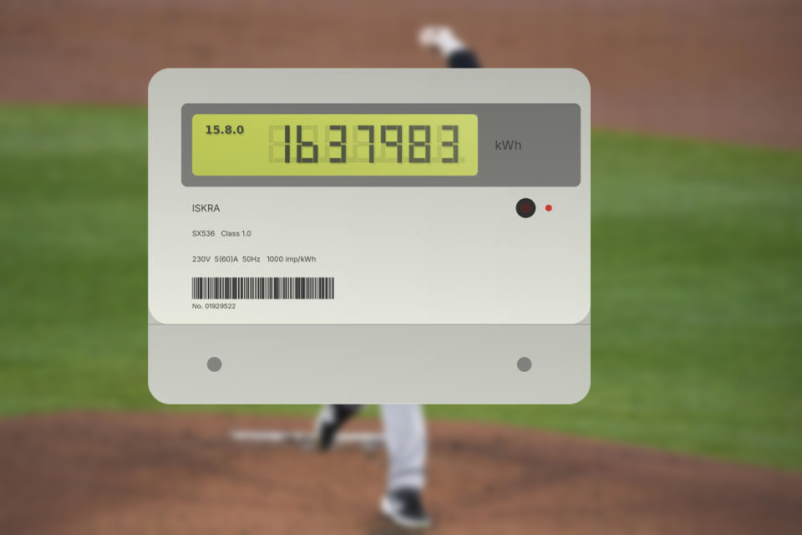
1637983 (kWh)
